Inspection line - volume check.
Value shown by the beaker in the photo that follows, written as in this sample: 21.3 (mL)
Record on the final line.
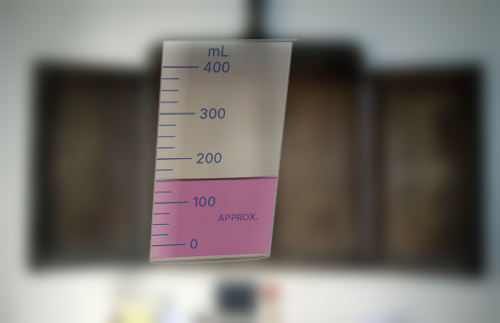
150 (mL)
